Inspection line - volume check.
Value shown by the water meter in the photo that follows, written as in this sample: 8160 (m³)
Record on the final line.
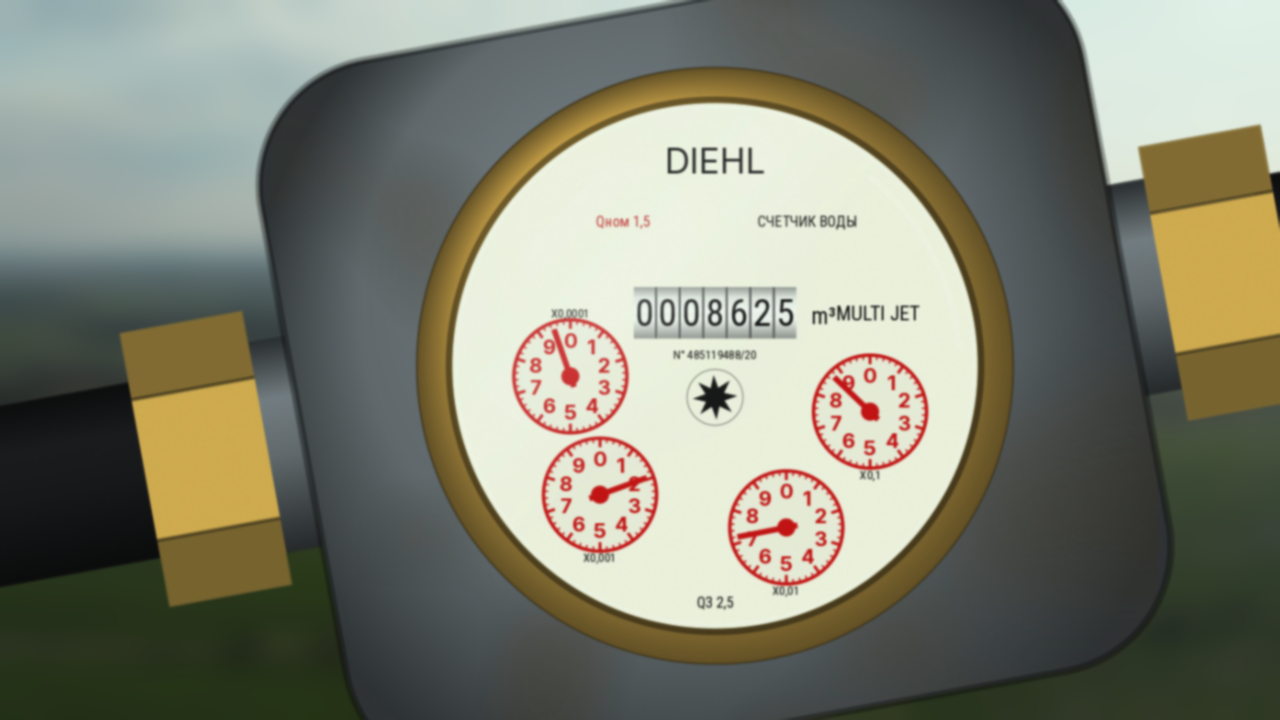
8625.8719 (m³)
